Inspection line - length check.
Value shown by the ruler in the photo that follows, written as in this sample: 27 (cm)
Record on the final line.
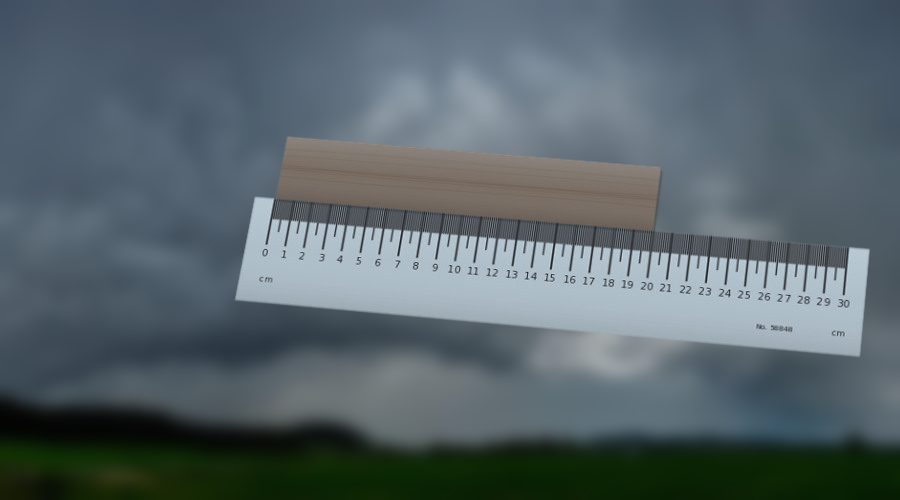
20 (cm)
